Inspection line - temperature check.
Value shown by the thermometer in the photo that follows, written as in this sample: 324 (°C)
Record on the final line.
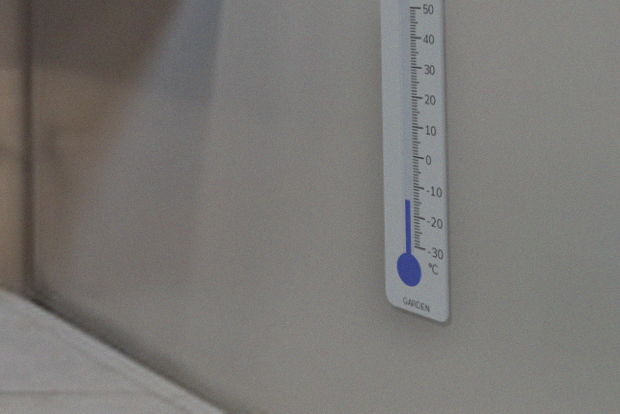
-15 (°C)
